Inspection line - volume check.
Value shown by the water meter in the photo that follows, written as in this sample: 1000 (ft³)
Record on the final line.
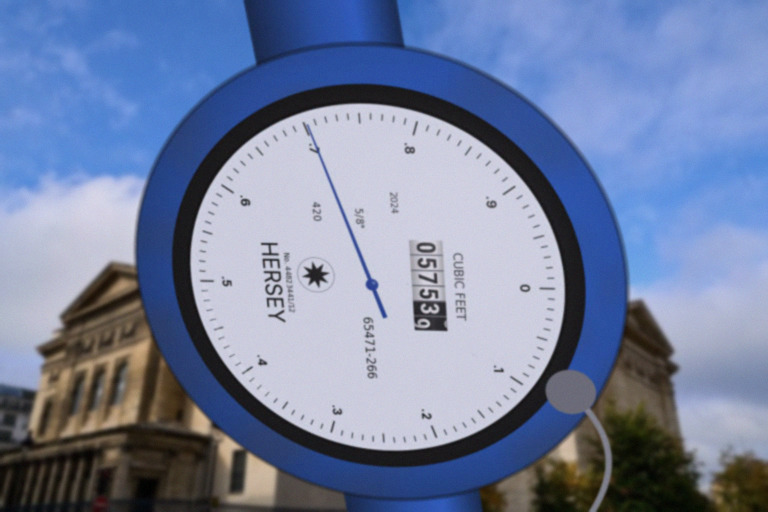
57538.70 (ft³)
